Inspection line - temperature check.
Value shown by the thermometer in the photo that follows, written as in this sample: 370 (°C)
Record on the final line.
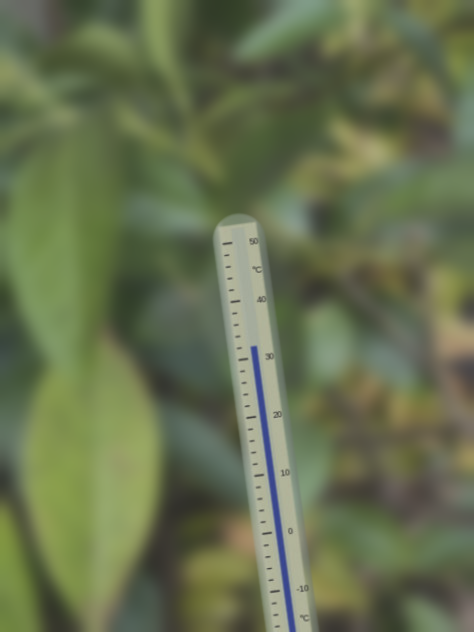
32 (°C)
